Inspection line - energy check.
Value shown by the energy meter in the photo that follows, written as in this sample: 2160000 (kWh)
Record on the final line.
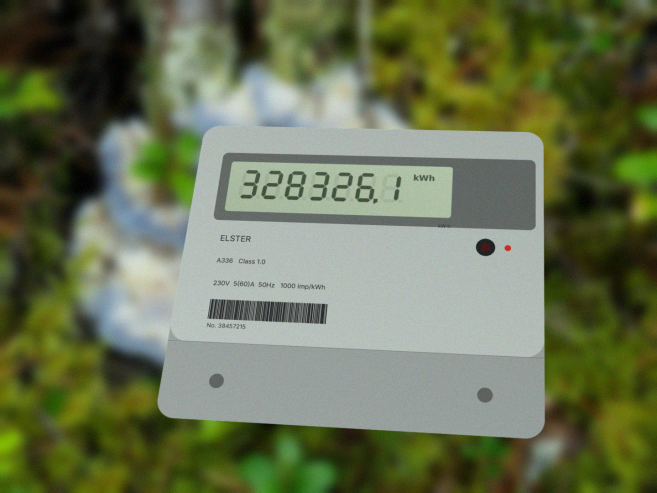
328326.1 (kWh)
